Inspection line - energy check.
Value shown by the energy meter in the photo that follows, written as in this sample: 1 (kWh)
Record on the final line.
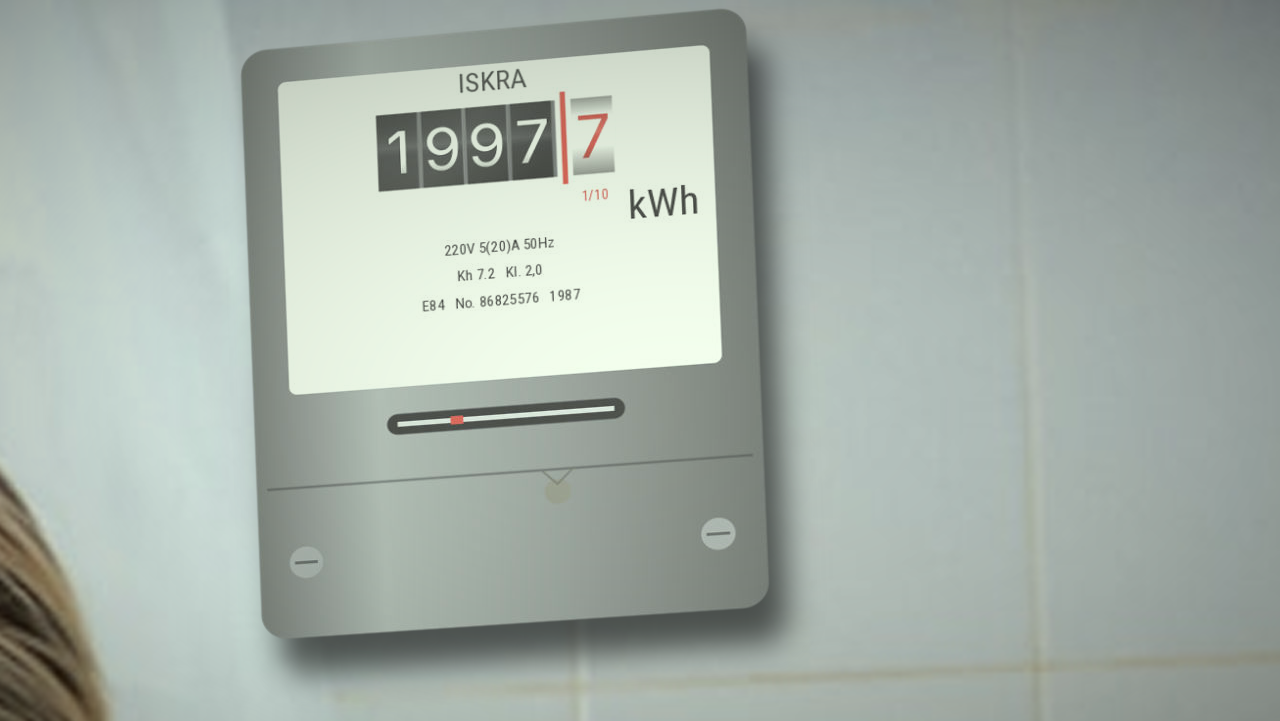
1997.7 (kWh)
